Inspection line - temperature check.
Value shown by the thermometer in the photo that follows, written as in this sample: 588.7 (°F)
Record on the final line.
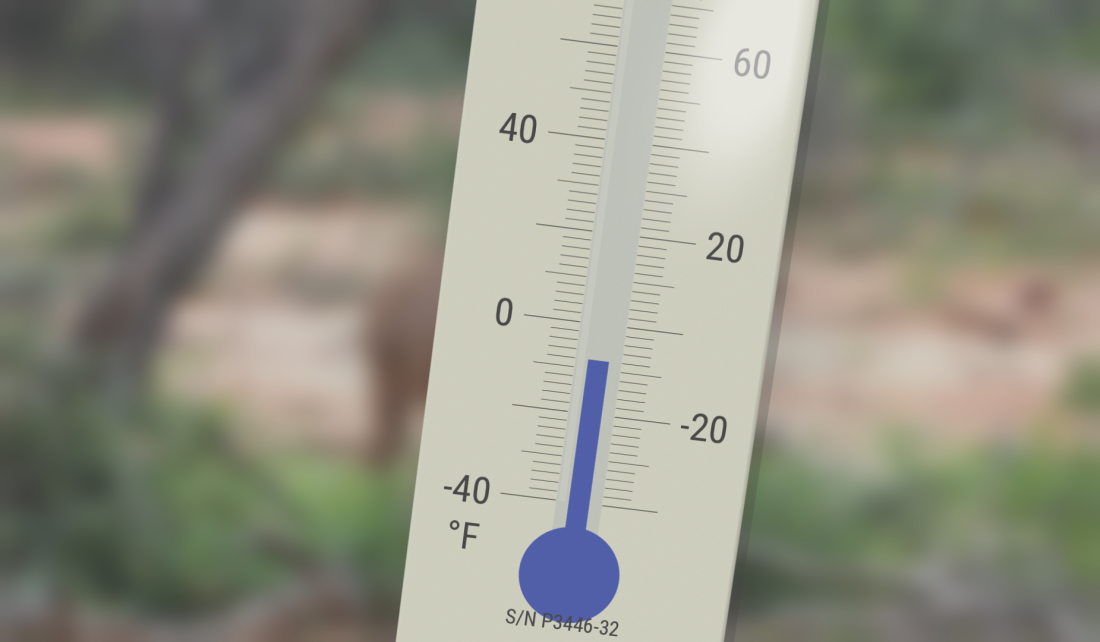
-8 (°F)
